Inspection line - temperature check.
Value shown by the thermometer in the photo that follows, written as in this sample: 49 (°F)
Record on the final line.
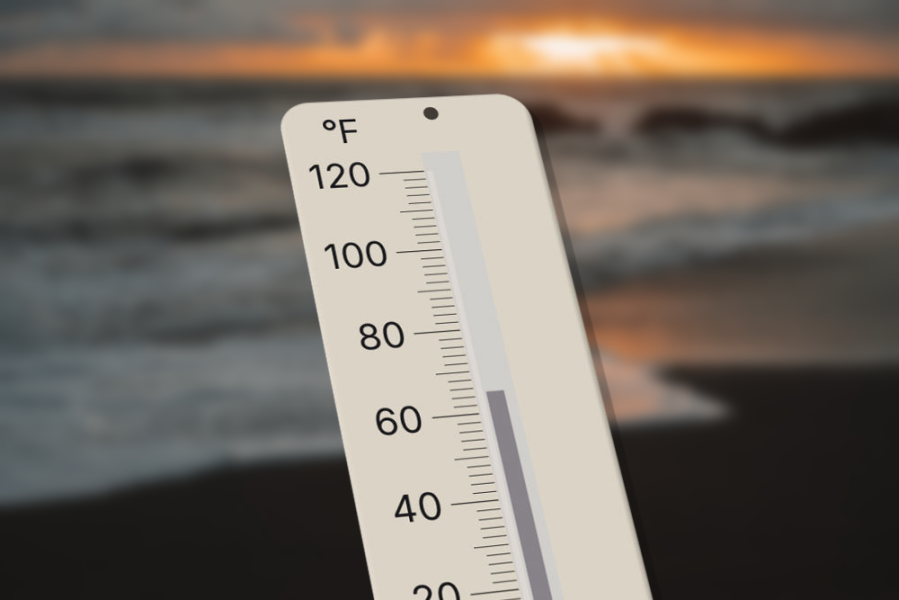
65 (°F)
